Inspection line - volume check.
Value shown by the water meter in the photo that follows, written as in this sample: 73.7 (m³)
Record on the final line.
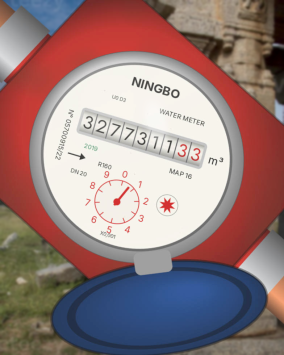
3277311.330 (m³)
